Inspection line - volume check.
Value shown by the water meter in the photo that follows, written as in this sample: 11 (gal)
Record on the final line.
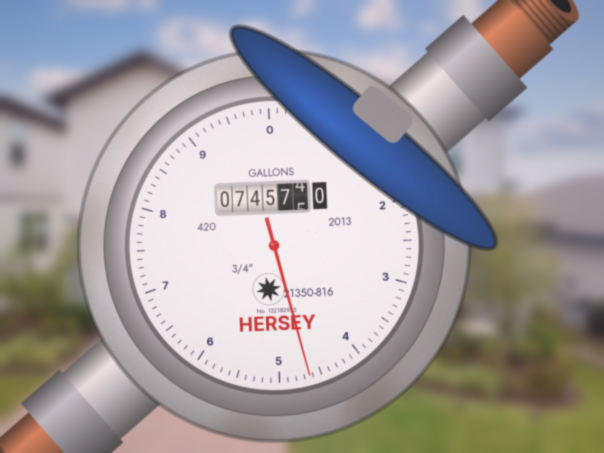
745744.6 (gal)
